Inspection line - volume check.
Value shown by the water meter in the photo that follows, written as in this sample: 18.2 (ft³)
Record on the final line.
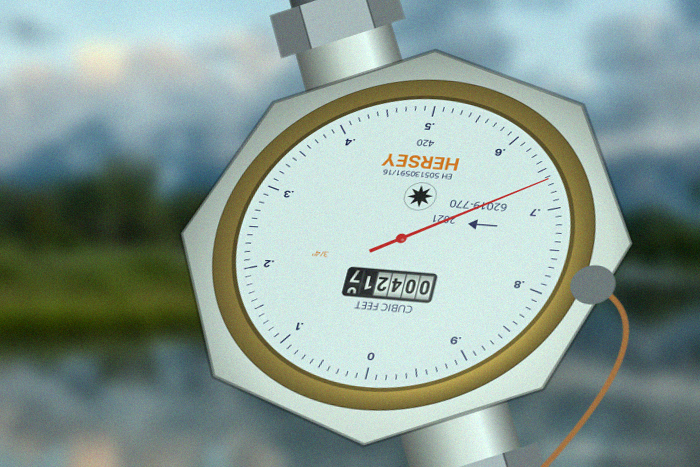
4216.66 (ft³)
